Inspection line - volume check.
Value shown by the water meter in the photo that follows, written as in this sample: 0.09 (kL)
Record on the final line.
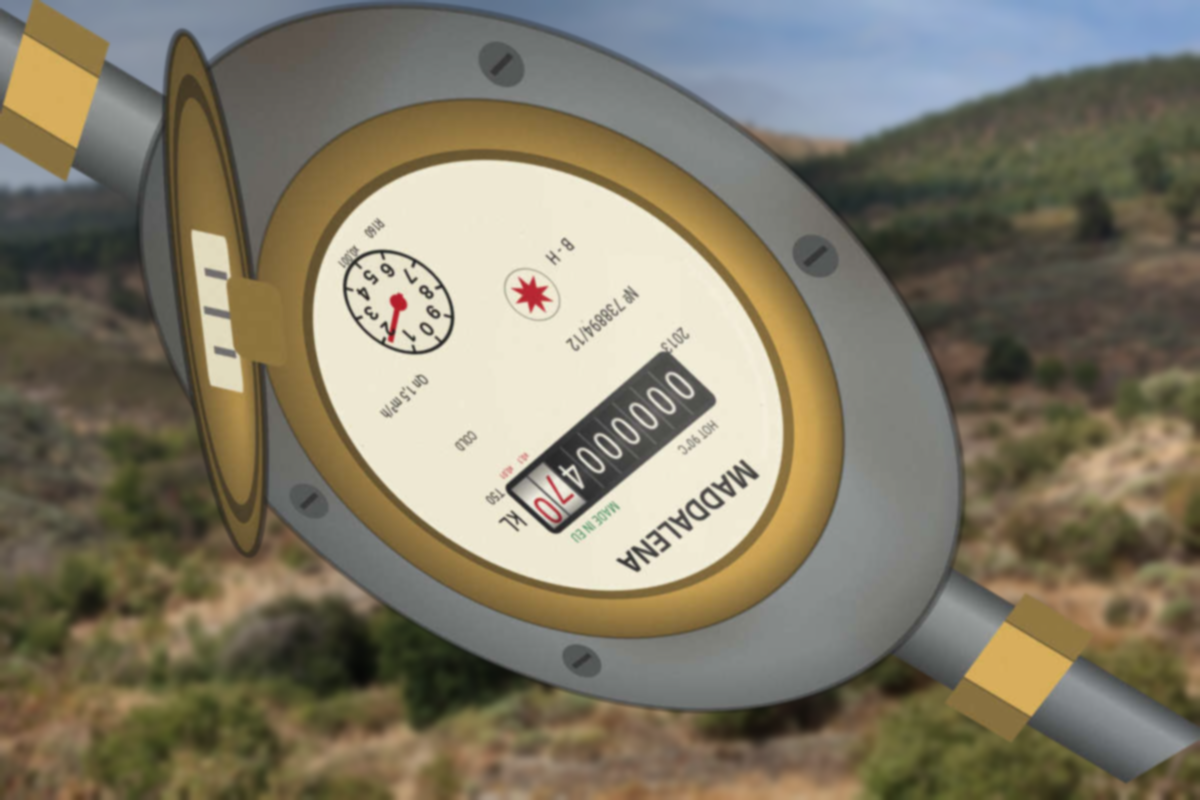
4.701 (kL)
